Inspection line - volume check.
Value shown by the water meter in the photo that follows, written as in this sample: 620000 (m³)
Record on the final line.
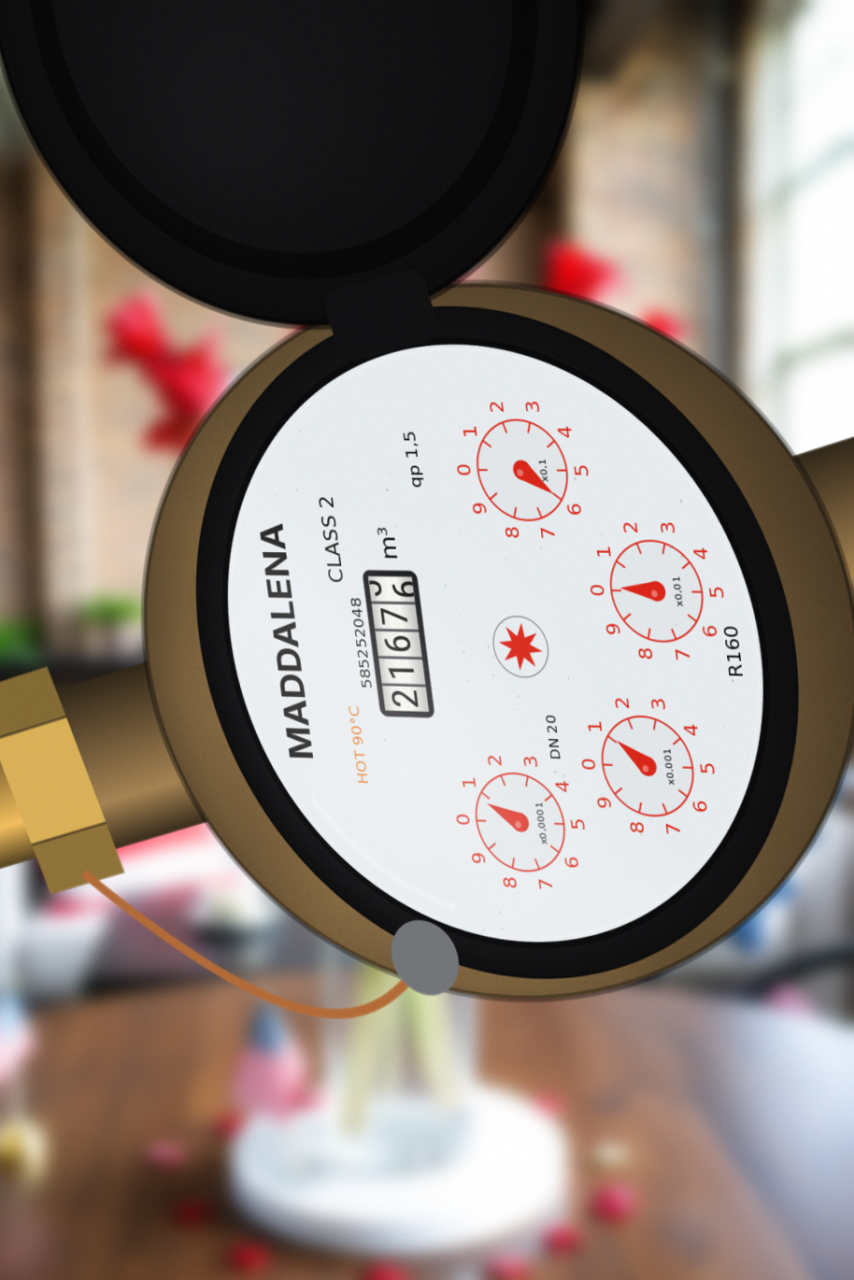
21675.6010 (m³)
